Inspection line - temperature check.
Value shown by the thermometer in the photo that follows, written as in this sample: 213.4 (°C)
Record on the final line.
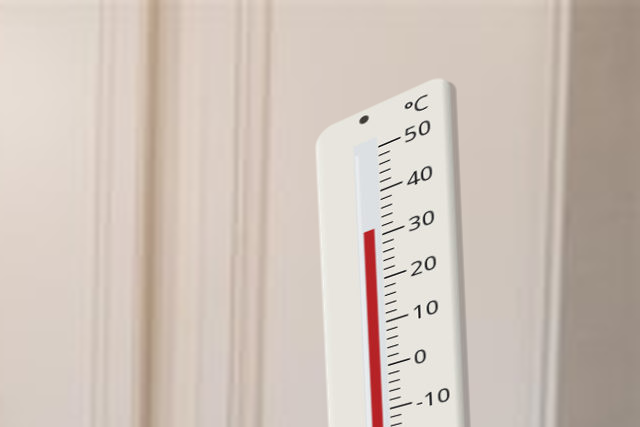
32 (°C)
